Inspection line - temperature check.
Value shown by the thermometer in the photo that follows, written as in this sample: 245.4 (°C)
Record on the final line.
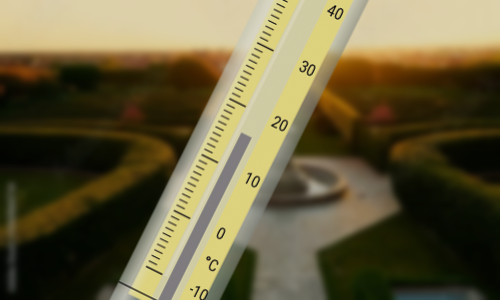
16 (°C)
